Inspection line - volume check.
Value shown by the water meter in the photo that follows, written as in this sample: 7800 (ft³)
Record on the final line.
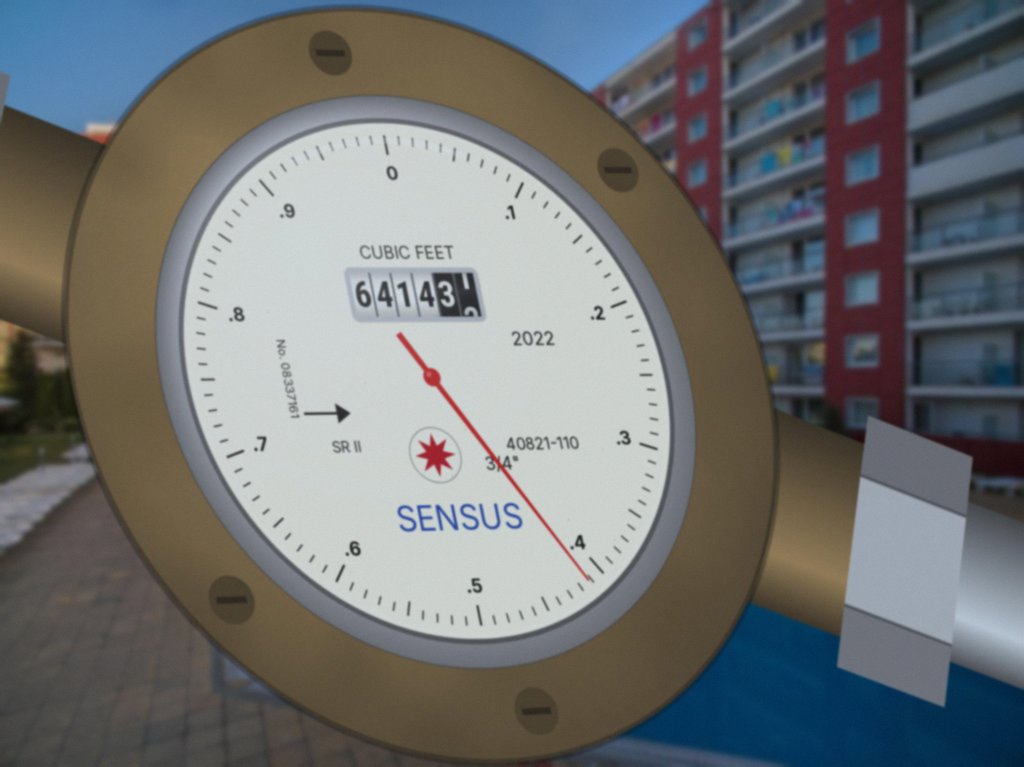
641431.41 (ft³)
